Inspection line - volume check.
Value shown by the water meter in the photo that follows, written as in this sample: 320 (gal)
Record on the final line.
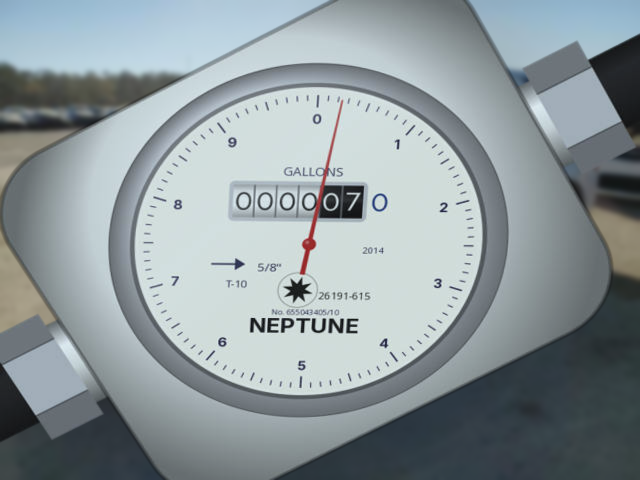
70.2 (gal)
